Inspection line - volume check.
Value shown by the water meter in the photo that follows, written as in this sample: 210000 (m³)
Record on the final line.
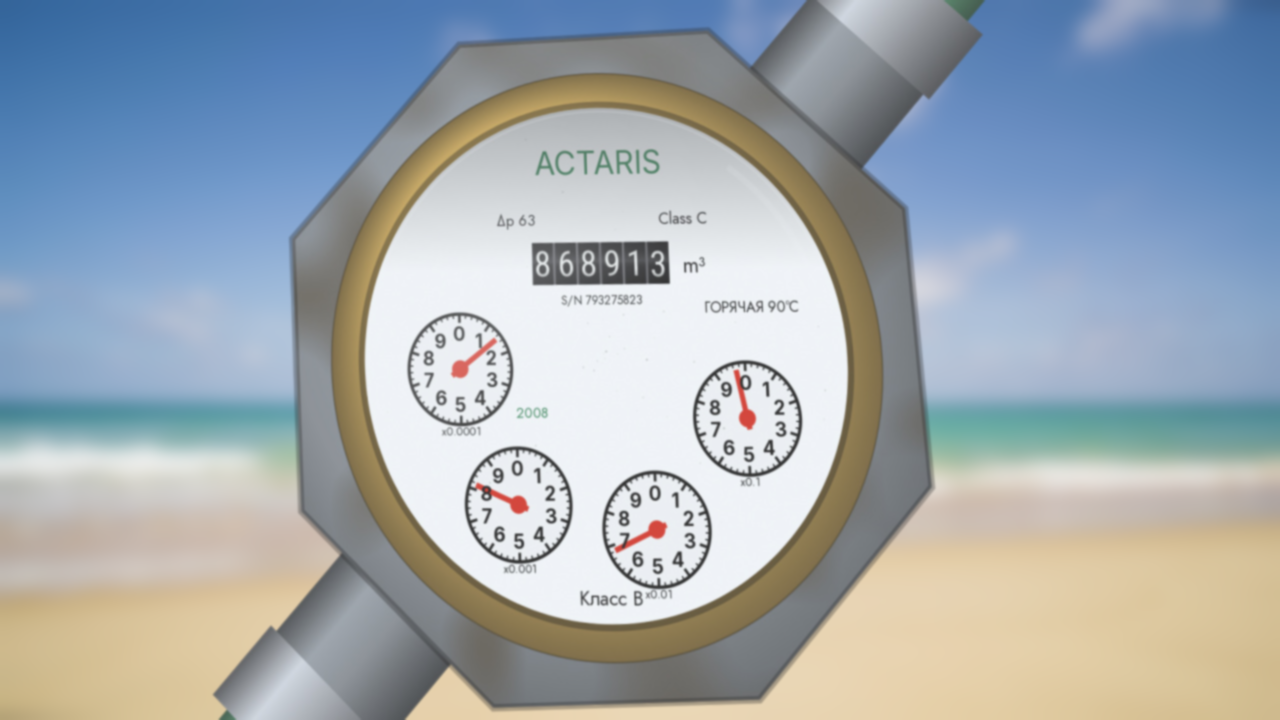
868912.9681 (m³)
